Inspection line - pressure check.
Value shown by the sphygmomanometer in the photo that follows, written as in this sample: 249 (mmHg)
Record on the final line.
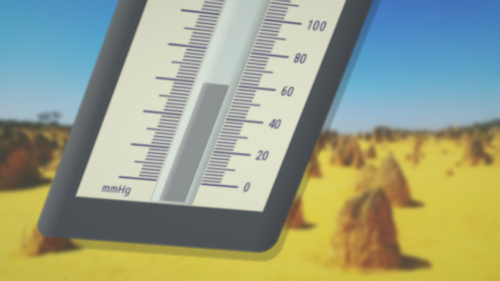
60 (mmHg)
